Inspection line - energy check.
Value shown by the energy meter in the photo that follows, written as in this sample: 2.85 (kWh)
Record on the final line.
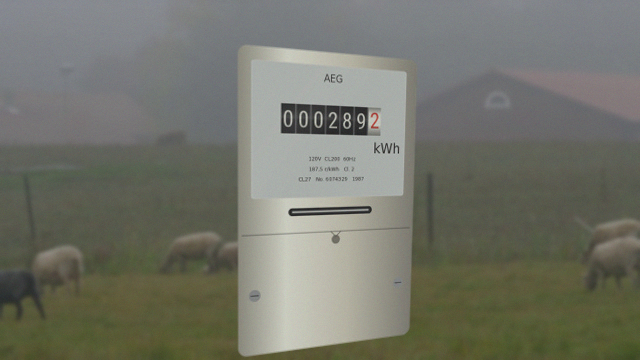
289.2 (kWh)
